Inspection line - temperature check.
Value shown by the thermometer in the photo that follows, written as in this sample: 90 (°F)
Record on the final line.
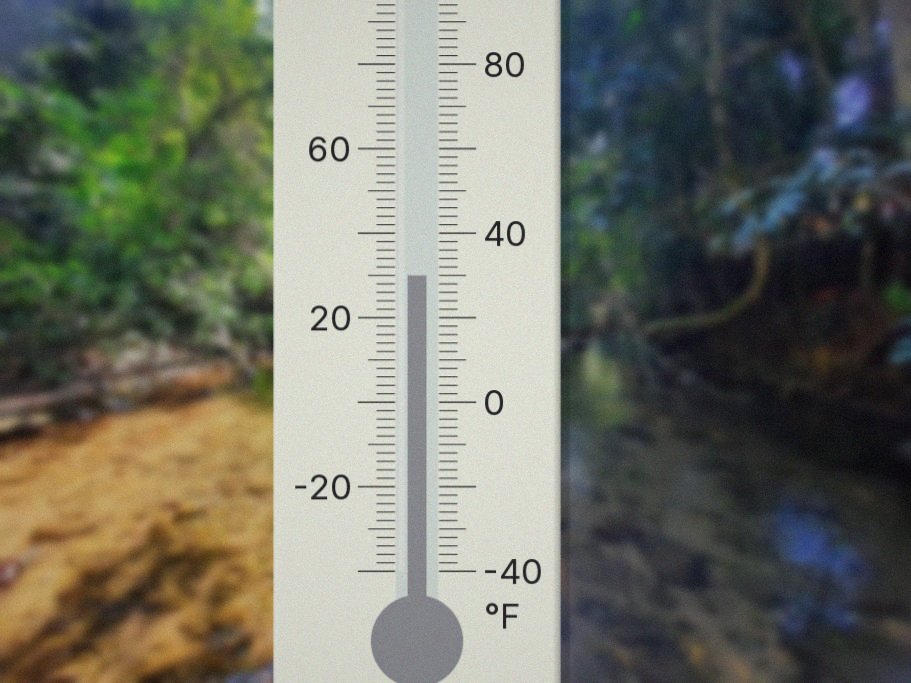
30 (°F)
